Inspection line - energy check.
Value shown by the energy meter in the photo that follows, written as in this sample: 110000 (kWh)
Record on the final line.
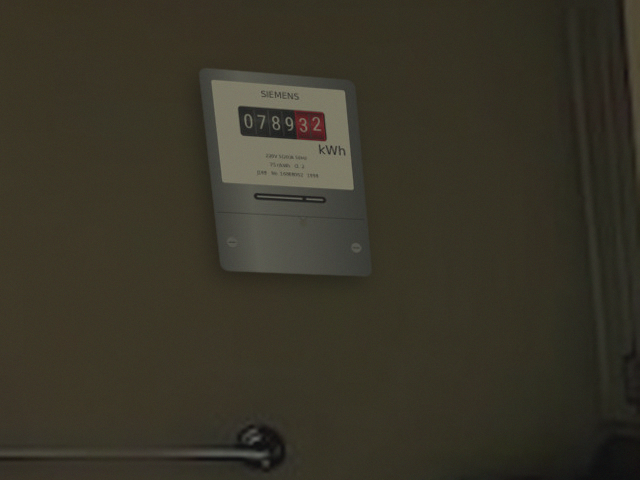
789.32 (kWh)
